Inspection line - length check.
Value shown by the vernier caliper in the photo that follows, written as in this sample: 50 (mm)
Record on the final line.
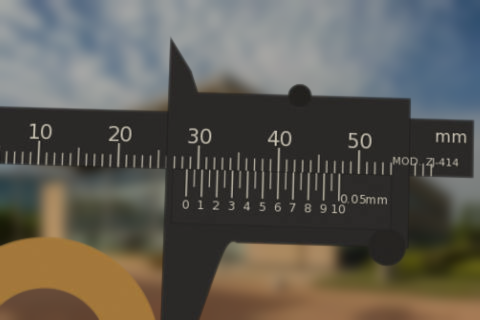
28.6 (mm)
